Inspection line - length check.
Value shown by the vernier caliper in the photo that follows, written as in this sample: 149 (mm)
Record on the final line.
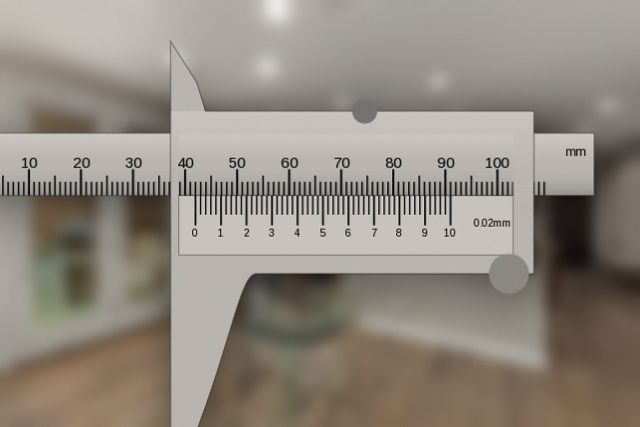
42.0 (mm)
